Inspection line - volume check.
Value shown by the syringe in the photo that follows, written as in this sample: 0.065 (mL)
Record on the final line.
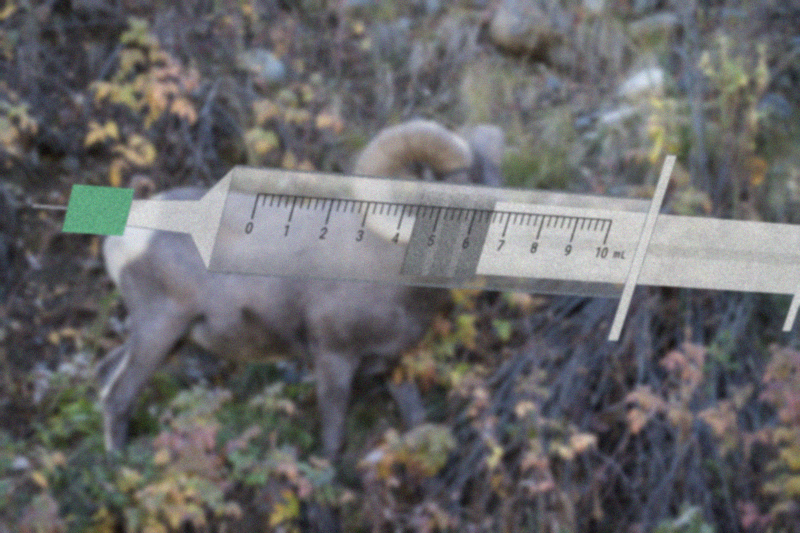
4.4 (mL)
